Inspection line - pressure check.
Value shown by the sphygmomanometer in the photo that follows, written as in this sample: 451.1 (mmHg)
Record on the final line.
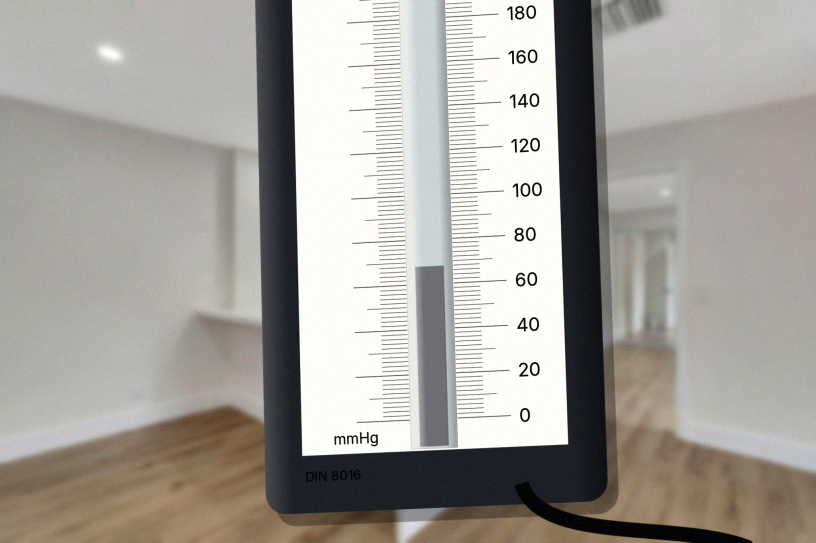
68 (mmHg)
